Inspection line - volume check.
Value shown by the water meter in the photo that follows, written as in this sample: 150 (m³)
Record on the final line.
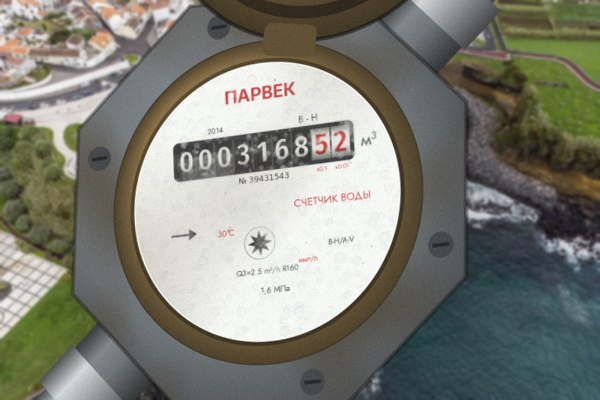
3168.52 (m³)
